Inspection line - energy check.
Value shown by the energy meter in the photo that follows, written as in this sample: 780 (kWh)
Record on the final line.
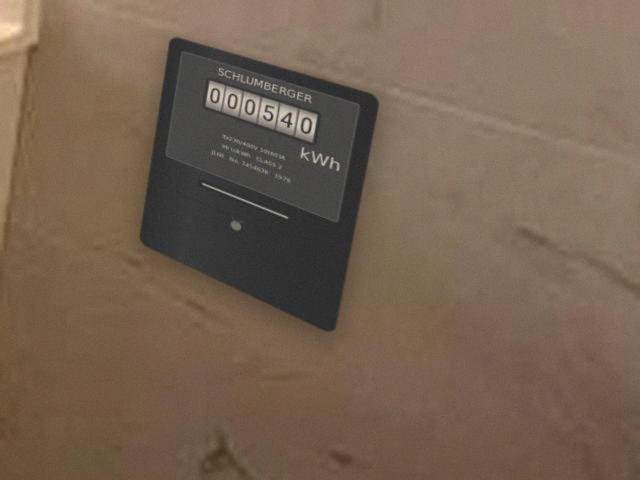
540 (kWh)
